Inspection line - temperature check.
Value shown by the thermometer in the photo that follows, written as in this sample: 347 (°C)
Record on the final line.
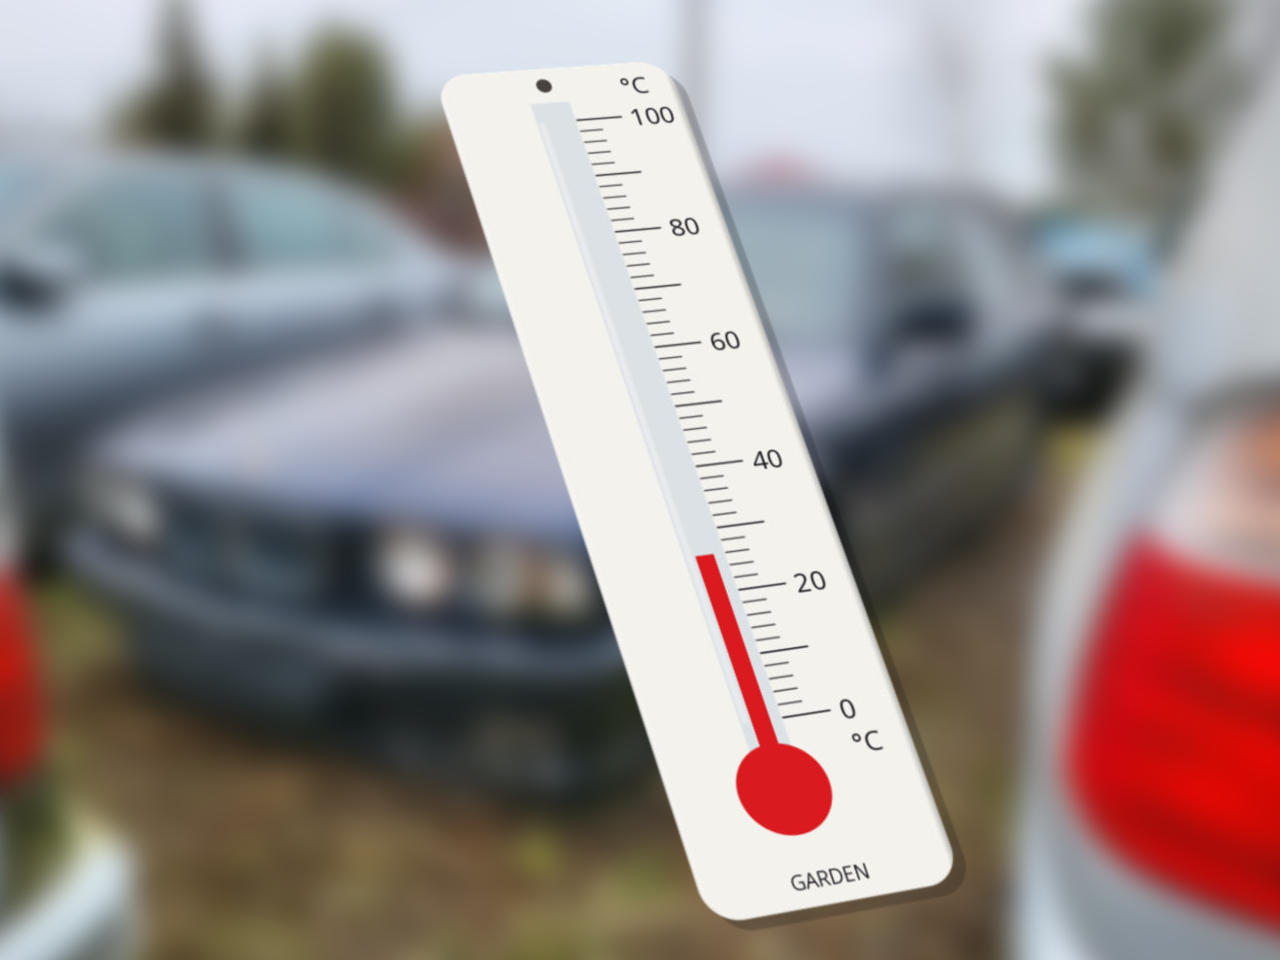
26 (°C)
